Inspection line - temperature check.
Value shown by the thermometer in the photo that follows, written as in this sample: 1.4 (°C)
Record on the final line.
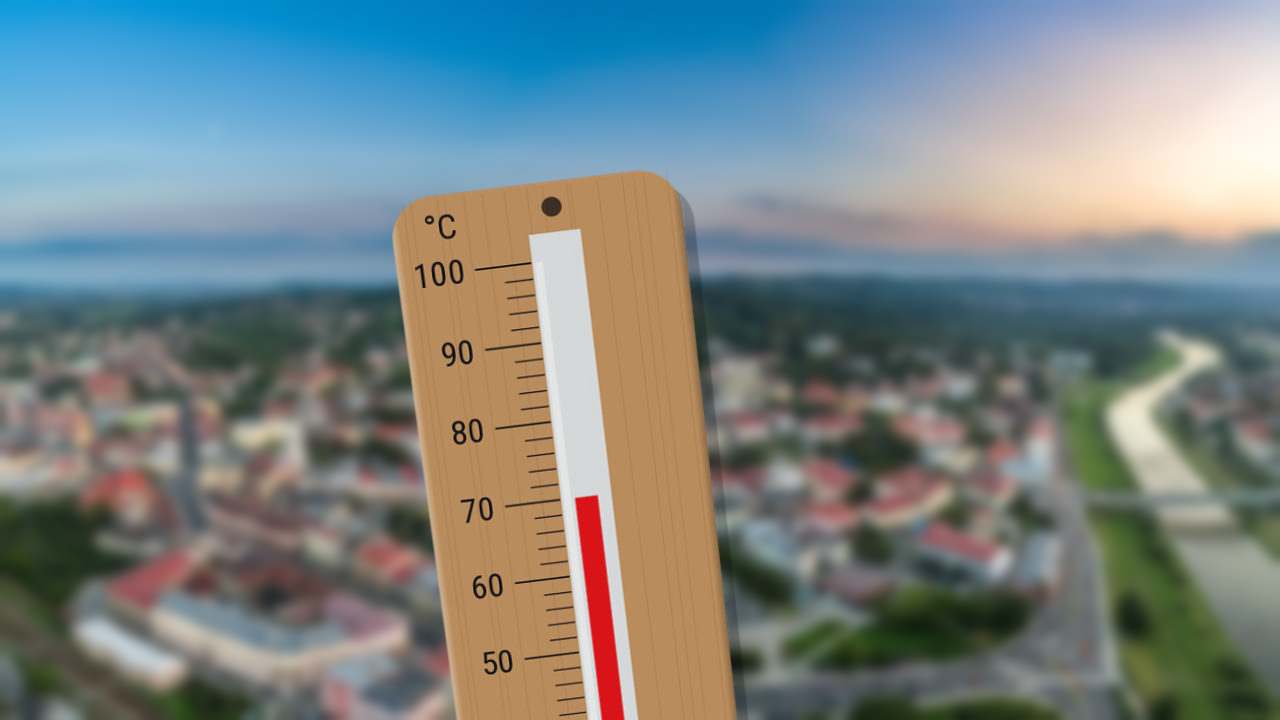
70 (°C)
